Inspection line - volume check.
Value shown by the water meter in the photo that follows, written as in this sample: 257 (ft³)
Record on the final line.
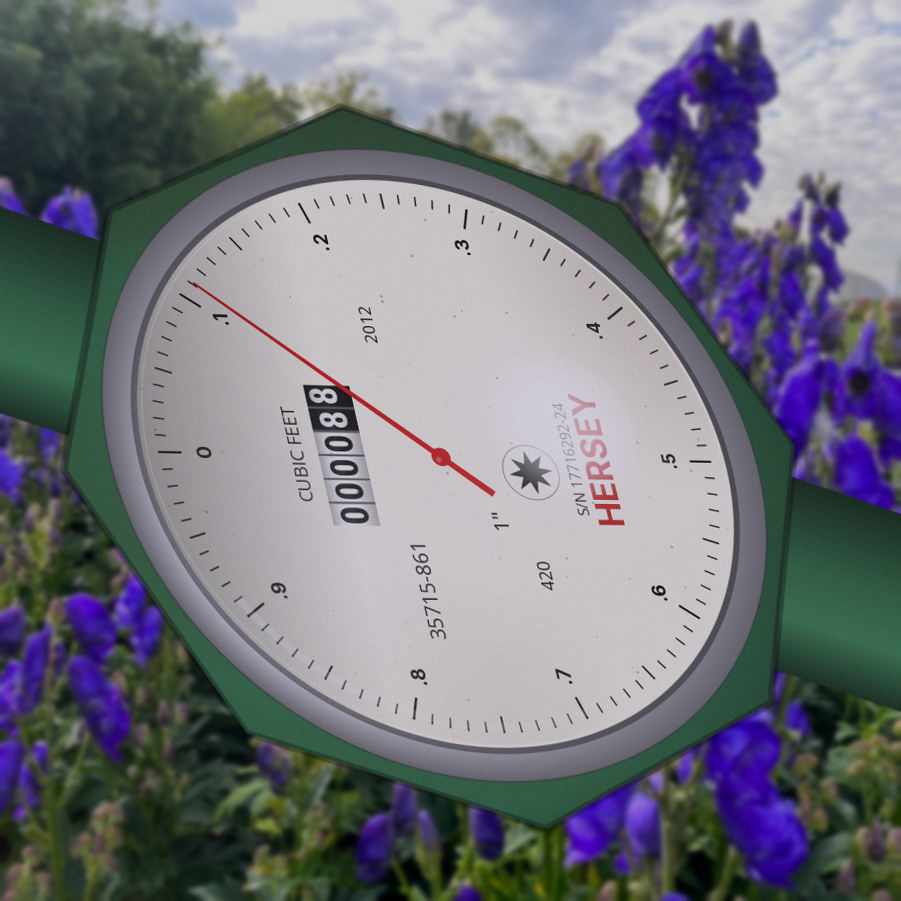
88.11 (ft³)
